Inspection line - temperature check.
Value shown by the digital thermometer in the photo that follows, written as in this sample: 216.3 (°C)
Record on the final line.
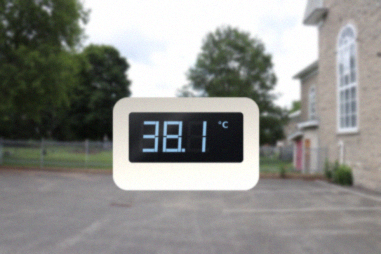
38.1 (°C)
